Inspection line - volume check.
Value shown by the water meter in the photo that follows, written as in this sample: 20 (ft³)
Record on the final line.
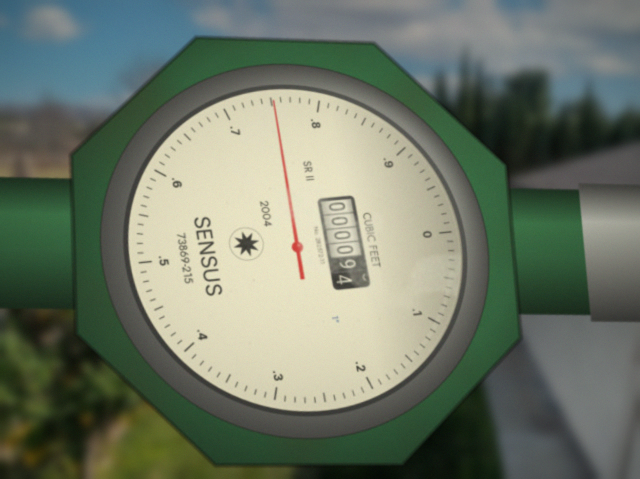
93.75 (ft³)
